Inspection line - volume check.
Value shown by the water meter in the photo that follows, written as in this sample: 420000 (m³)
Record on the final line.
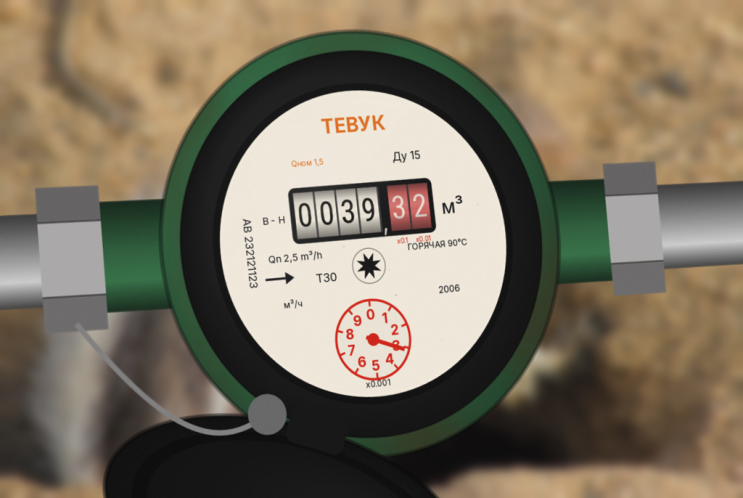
39.323 (m³)
